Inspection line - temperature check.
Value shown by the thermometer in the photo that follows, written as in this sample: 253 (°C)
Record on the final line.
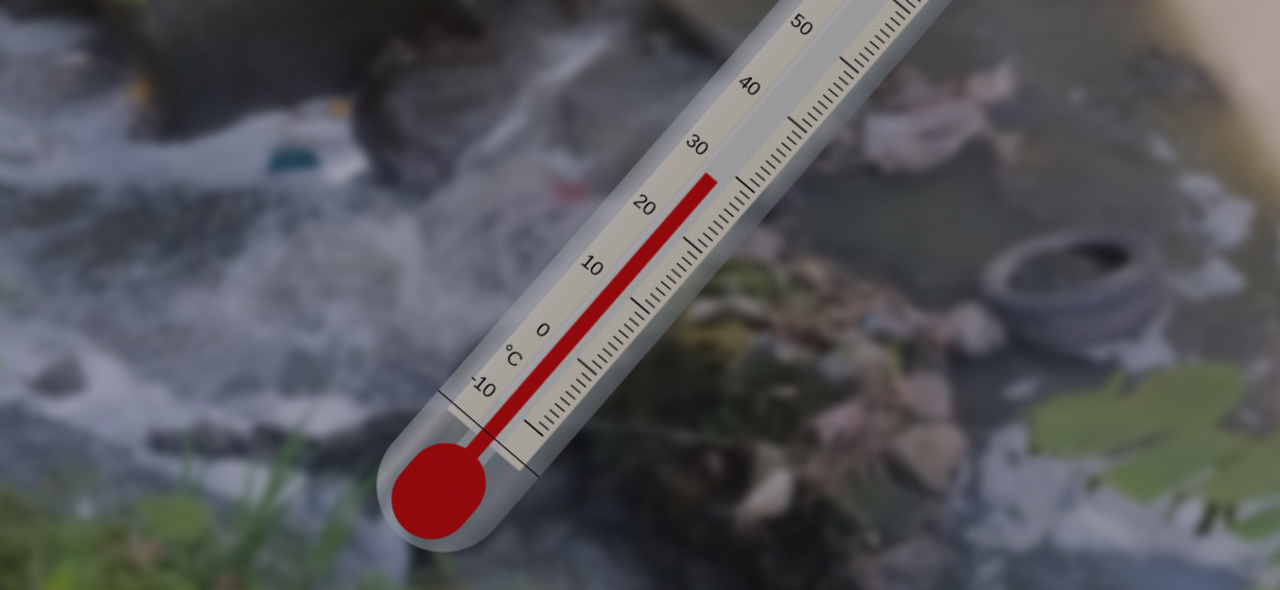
28 (°C)
